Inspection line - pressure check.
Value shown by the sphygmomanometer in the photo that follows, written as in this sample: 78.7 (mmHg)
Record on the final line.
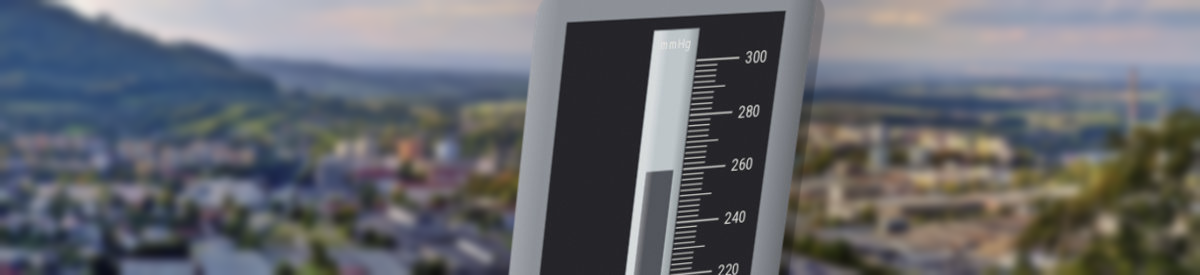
260 (mmHg)
